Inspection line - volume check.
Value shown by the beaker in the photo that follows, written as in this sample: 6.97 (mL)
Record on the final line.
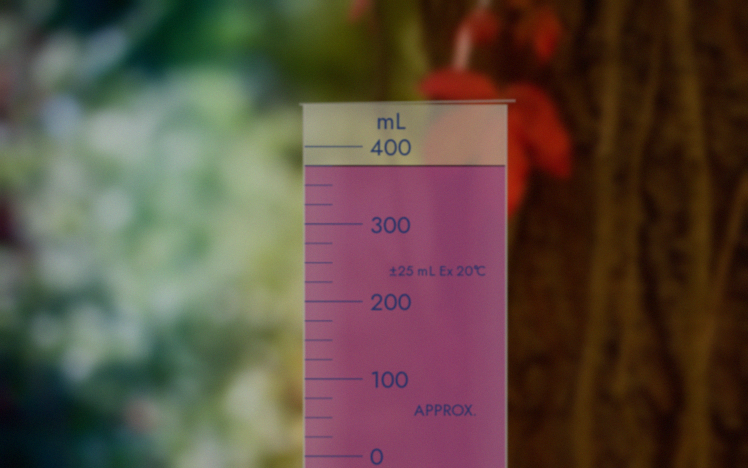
375 (mL)
